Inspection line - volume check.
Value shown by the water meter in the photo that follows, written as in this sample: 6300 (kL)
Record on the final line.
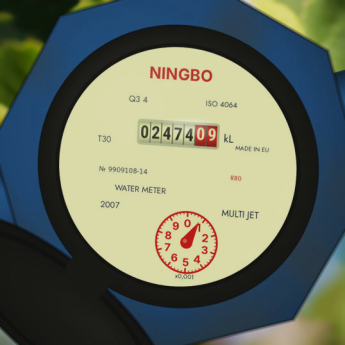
2474.090 (kL)
